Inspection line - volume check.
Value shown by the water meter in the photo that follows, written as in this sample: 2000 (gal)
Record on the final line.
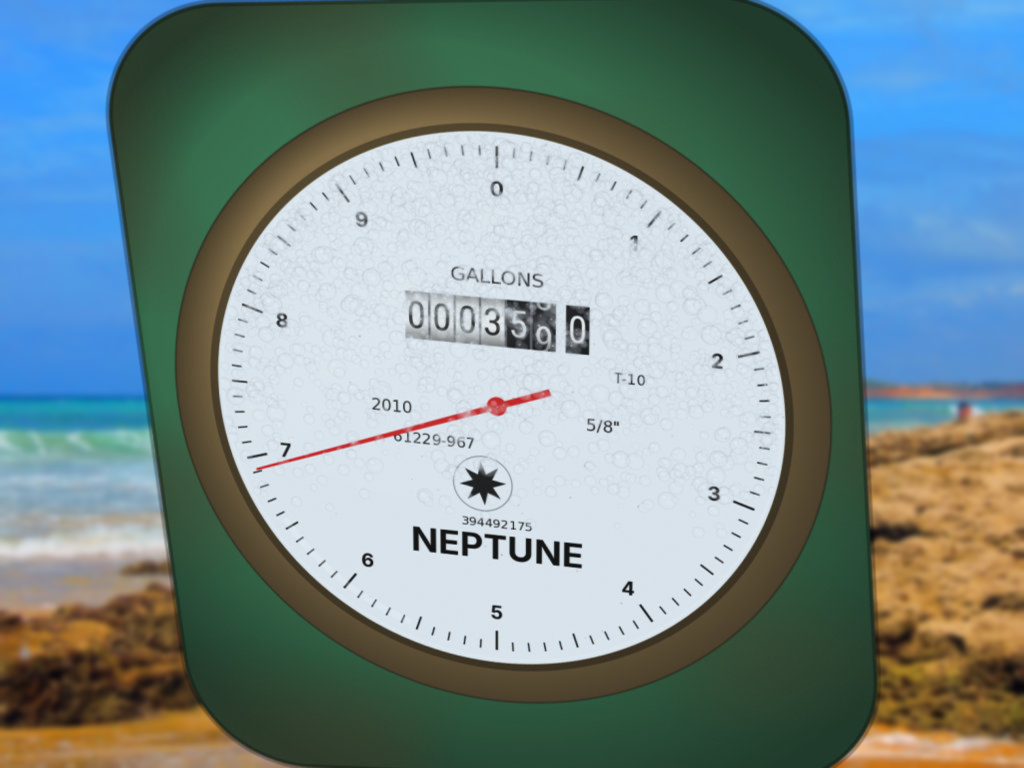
3586.9 (gal)
